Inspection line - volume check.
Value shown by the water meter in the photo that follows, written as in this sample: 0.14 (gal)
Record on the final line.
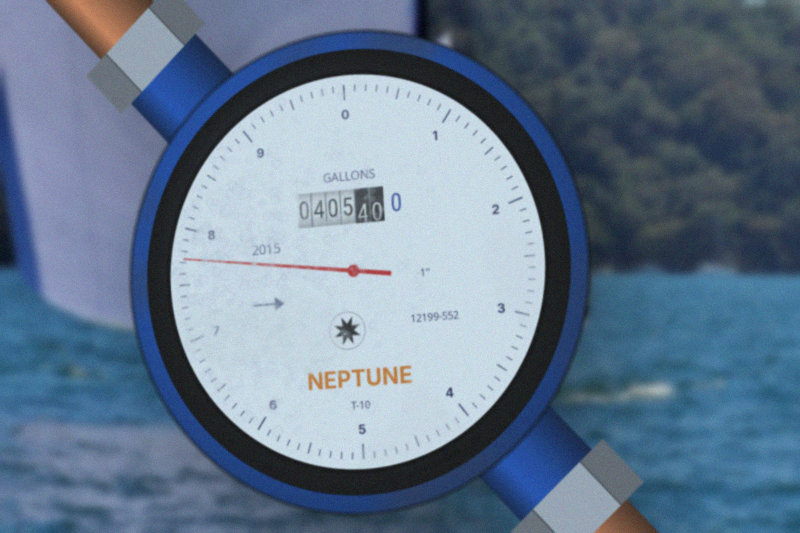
405397.7 (gal)
